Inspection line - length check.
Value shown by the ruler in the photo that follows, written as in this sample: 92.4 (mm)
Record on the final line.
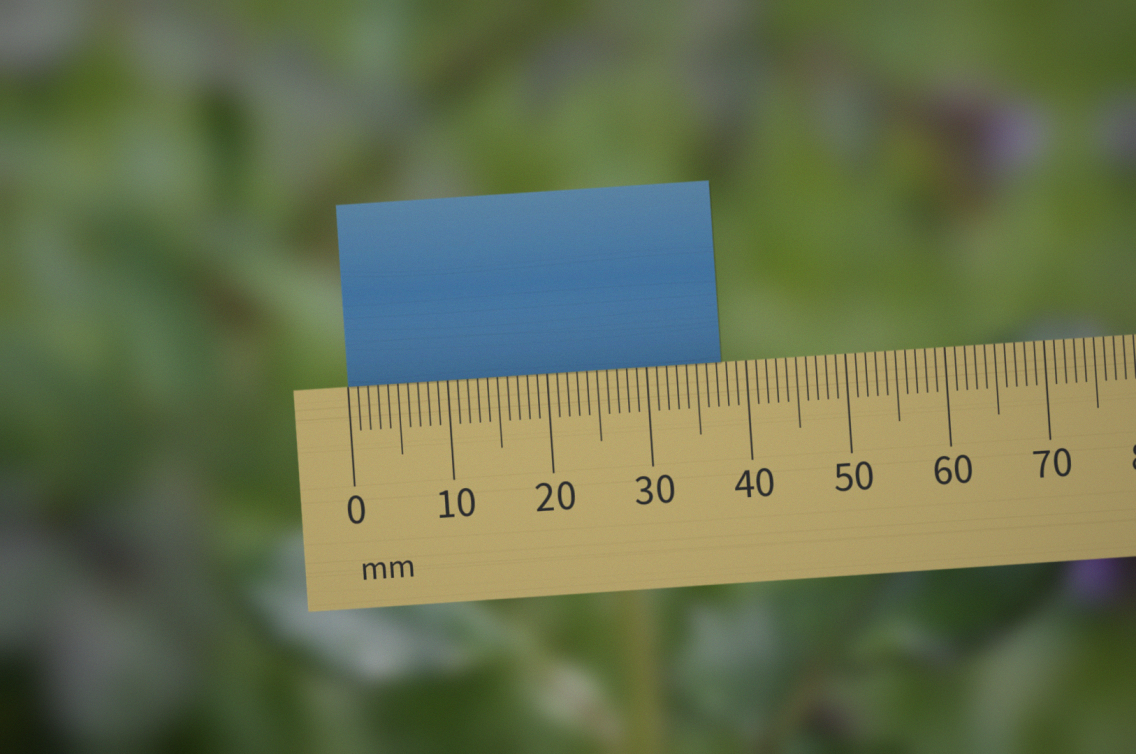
37.5 (mm)
